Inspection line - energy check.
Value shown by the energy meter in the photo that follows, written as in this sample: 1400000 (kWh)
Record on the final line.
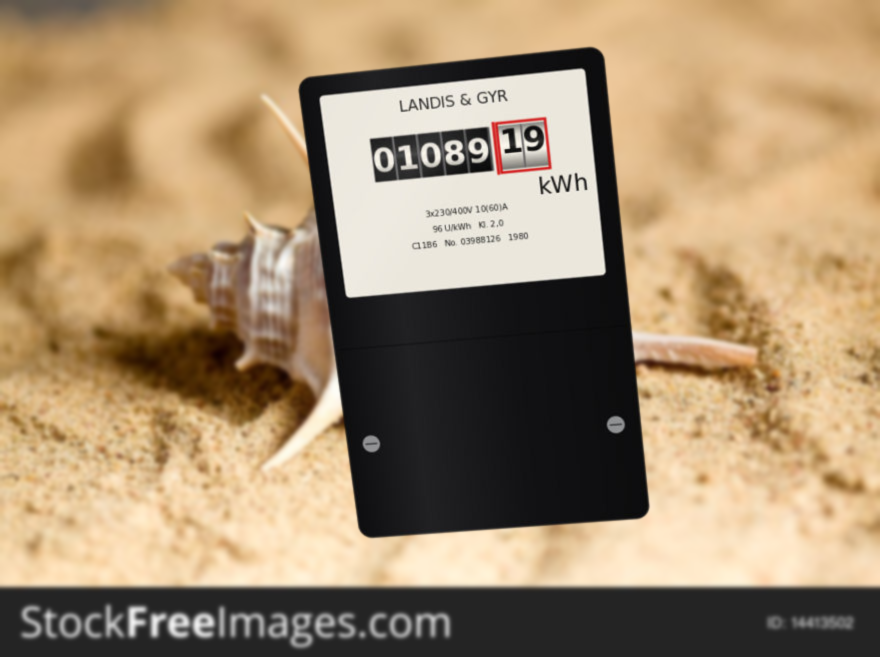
1089.19 (kWh)
